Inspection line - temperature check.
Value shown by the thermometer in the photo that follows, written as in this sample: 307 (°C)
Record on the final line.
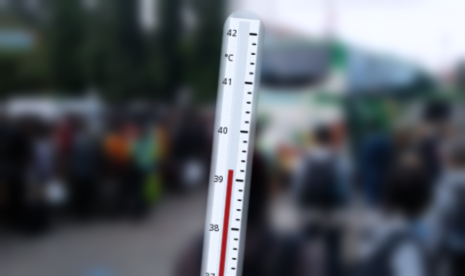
39.2 (°C)
